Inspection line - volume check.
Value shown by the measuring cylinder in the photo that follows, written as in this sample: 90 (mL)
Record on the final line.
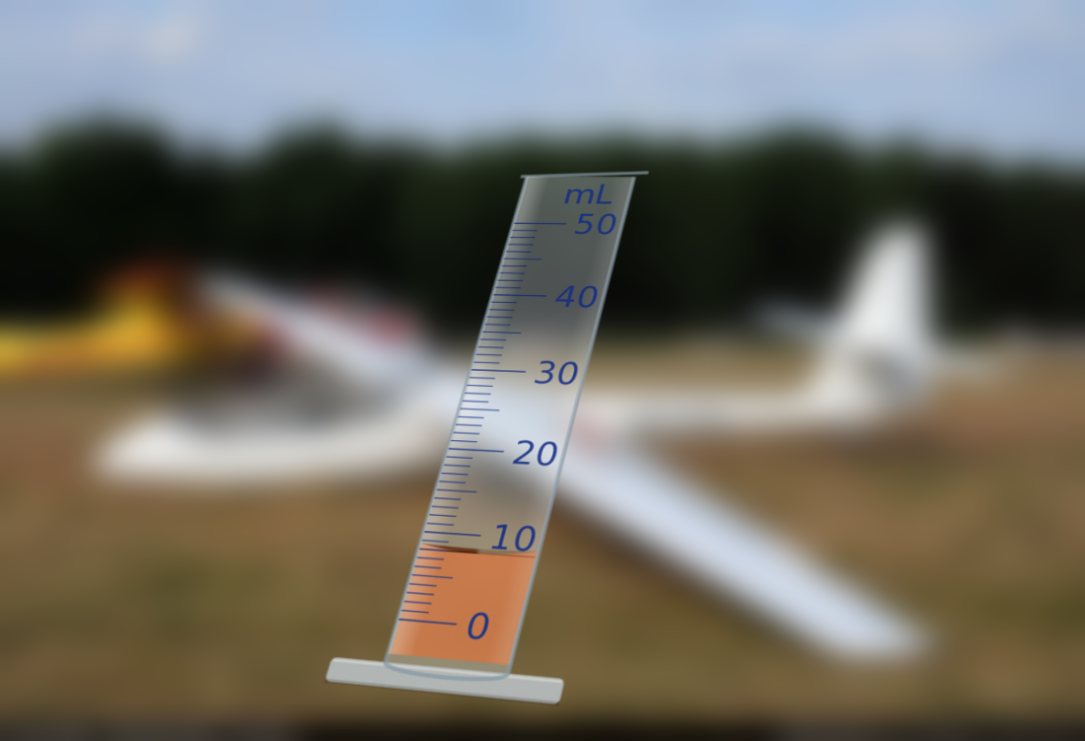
8 (mL)
